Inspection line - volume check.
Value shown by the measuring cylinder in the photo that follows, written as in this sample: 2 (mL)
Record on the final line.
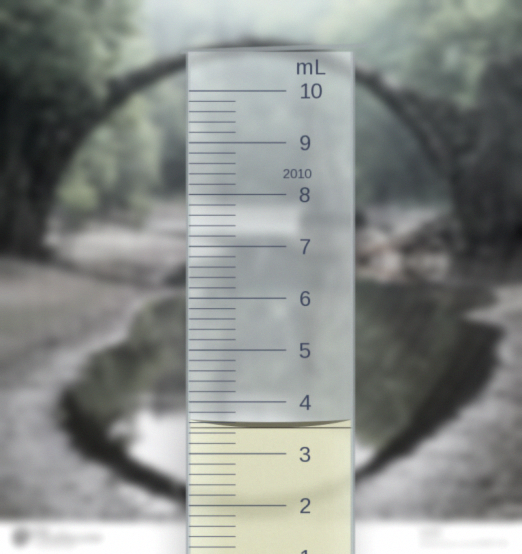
3.5 (mL)
